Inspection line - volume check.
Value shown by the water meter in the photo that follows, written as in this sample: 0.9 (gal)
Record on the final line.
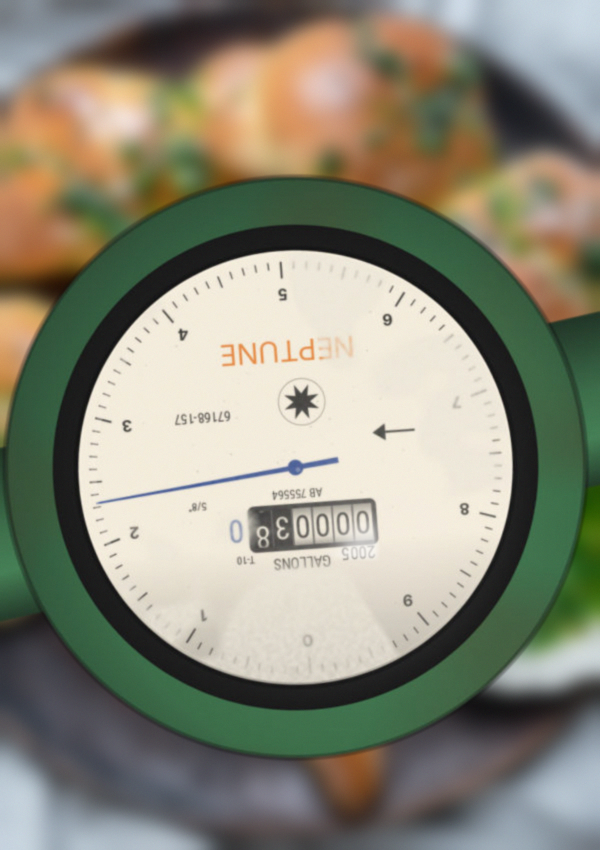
382.3 (gal)
